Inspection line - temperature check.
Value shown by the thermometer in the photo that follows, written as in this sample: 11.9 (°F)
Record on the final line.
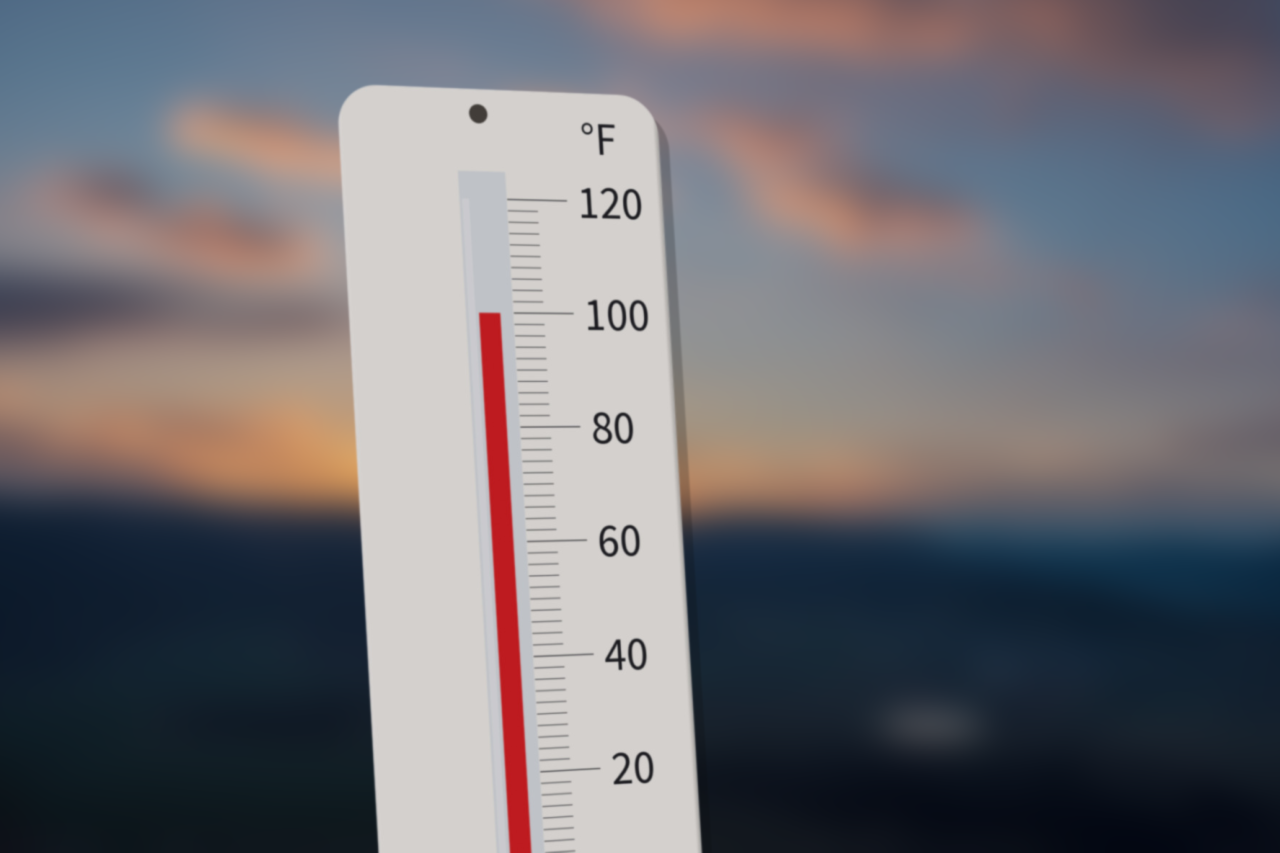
100 (°F)
